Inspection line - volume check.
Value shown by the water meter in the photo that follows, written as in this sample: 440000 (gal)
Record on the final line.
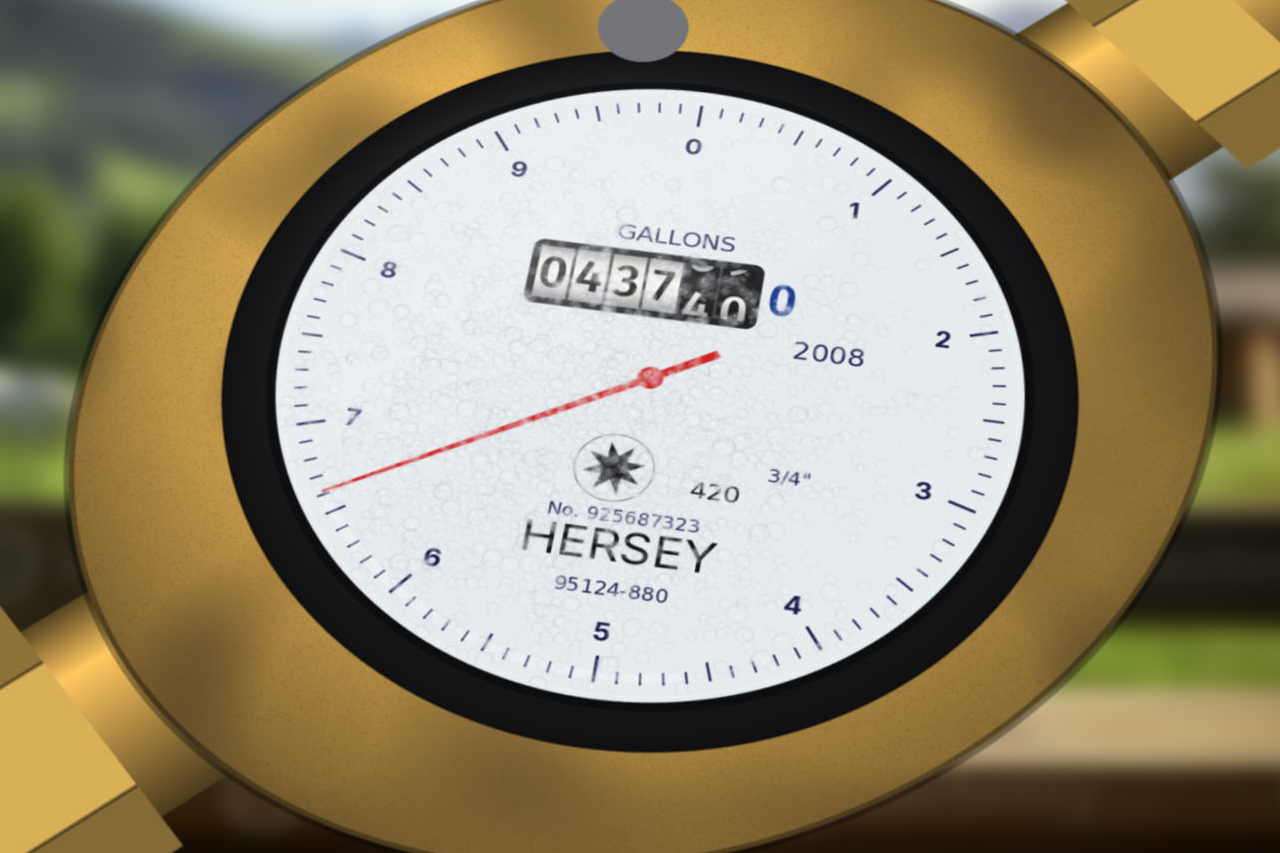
437396.6 (gal)
